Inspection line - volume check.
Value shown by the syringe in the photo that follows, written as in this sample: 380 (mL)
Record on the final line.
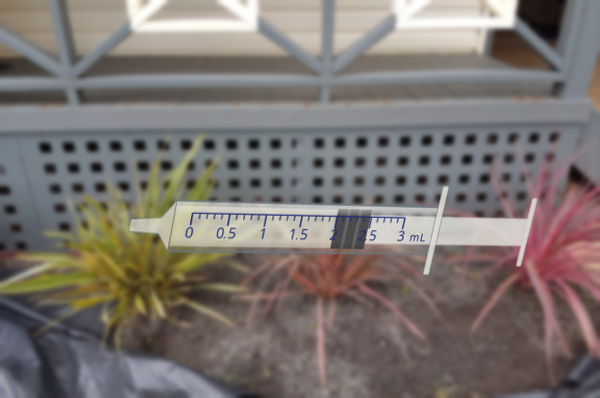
2 (mL)
